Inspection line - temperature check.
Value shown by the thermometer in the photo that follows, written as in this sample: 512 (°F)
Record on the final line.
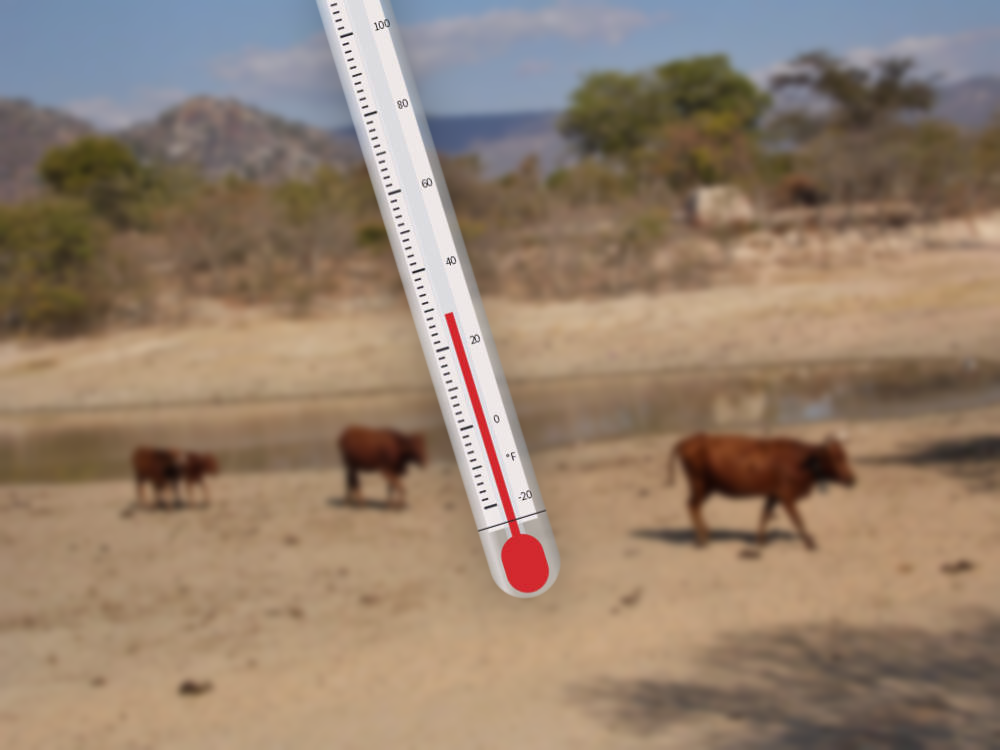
28 (°F)
